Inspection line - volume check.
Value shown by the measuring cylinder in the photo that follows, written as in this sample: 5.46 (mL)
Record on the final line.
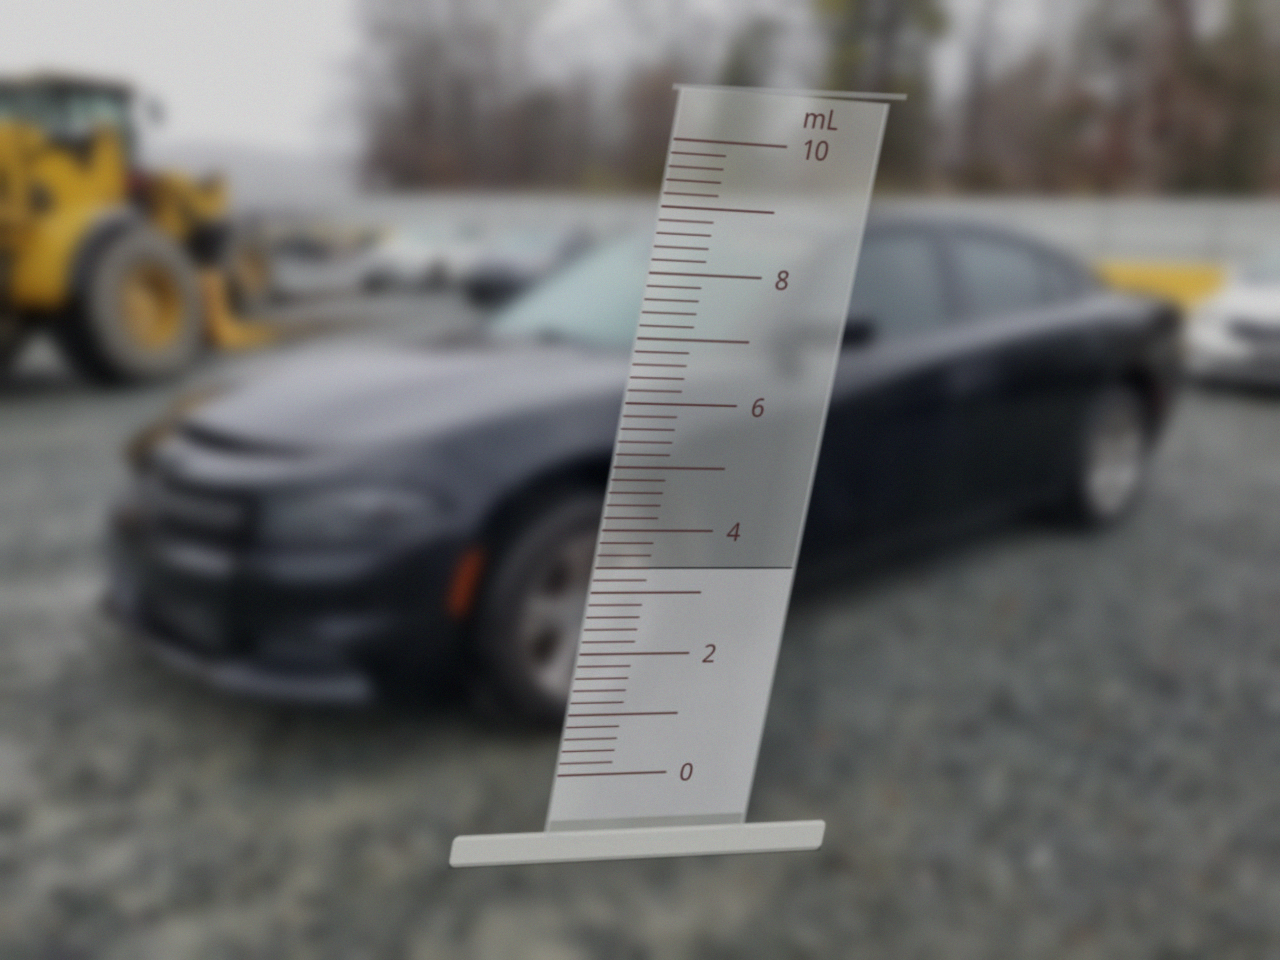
3.4 (mL)
